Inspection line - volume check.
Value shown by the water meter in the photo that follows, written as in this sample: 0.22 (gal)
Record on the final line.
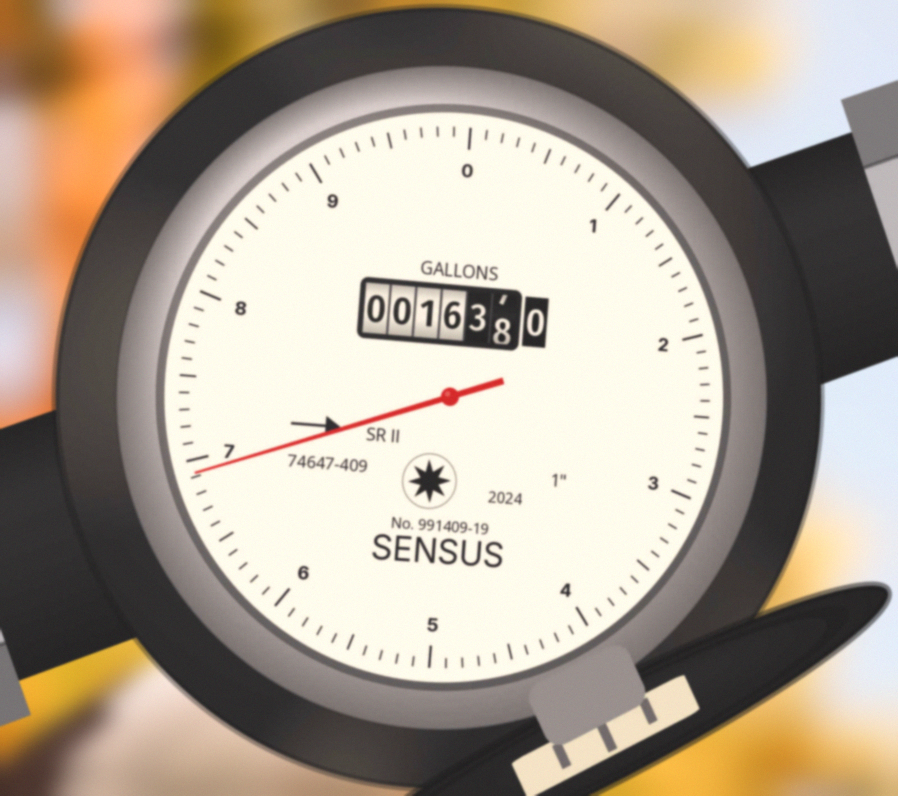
16376.9 (gal)
